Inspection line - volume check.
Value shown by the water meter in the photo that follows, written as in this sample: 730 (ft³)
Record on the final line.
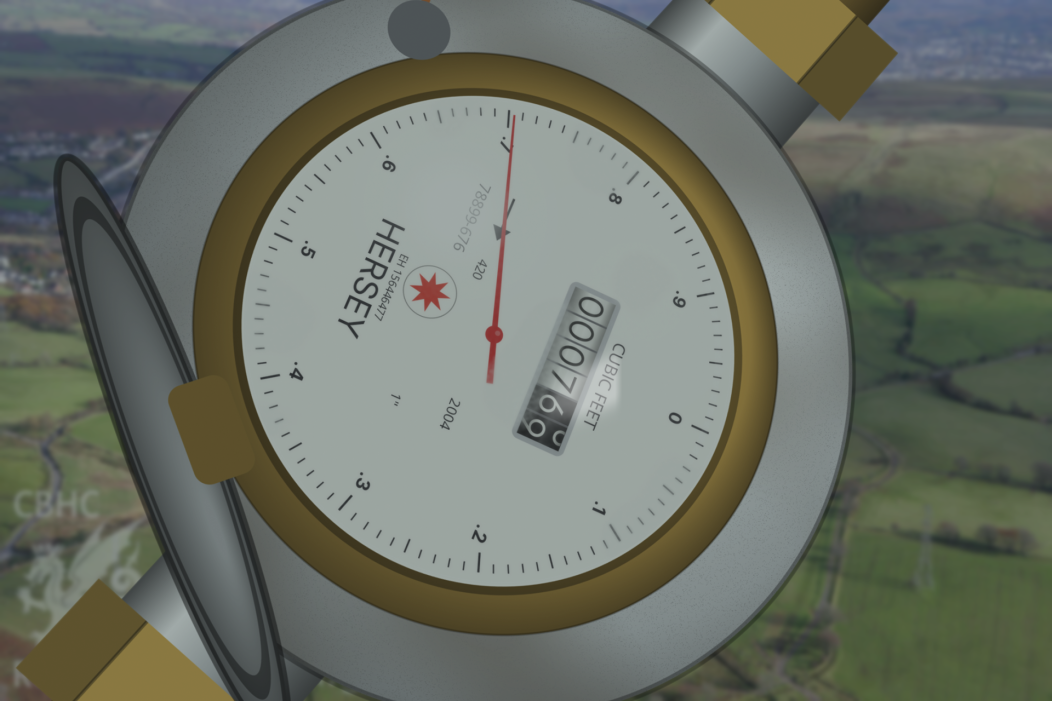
768.70 (ft³)
